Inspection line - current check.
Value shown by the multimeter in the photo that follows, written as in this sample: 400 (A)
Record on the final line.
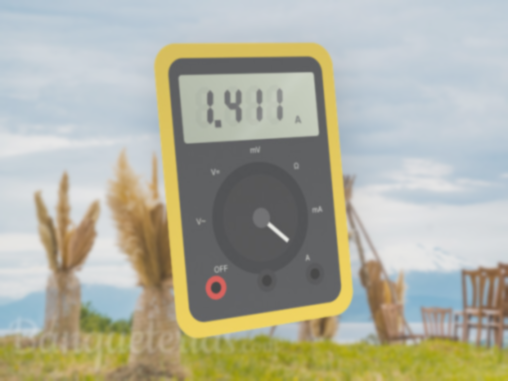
1.411 (A)
